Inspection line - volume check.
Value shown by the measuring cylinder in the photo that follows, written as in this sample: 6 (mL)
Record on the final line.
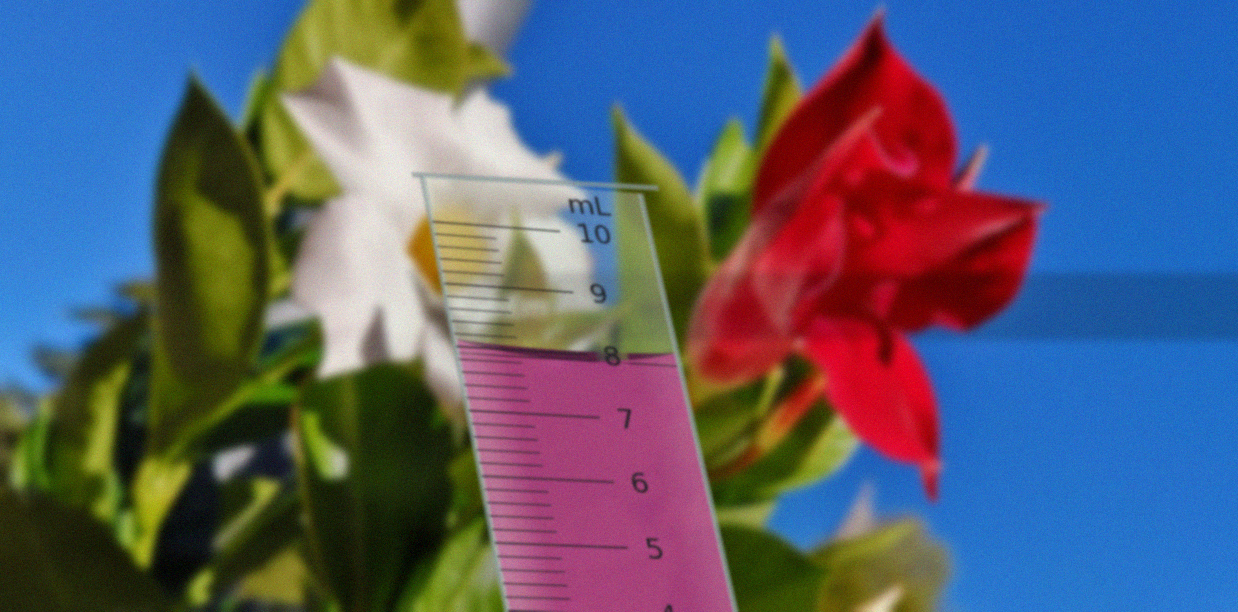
7.9 (mL)
